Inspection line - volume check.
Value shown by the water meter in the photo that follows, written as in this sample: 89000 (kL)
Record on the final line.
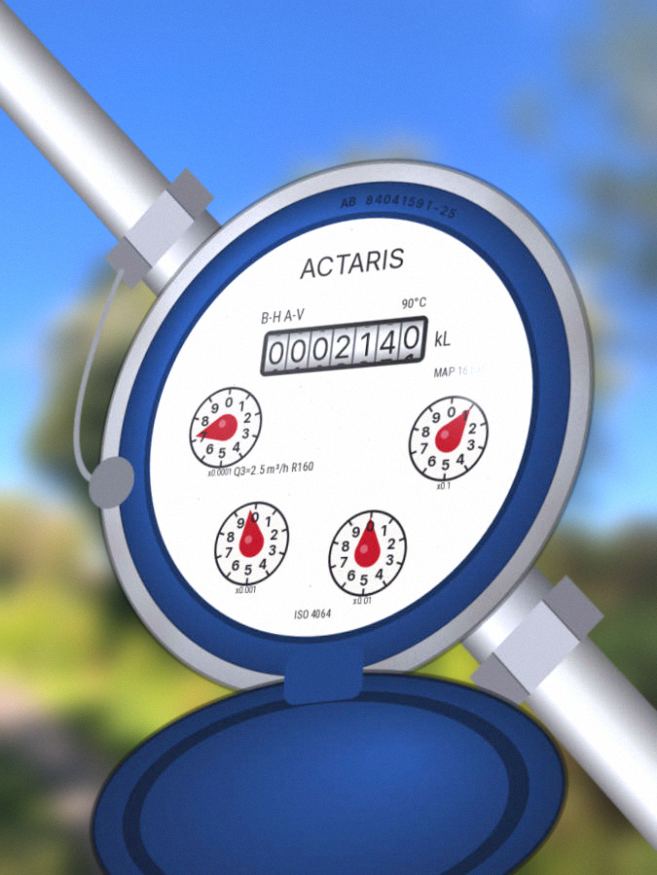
2140.0997 (kL)
